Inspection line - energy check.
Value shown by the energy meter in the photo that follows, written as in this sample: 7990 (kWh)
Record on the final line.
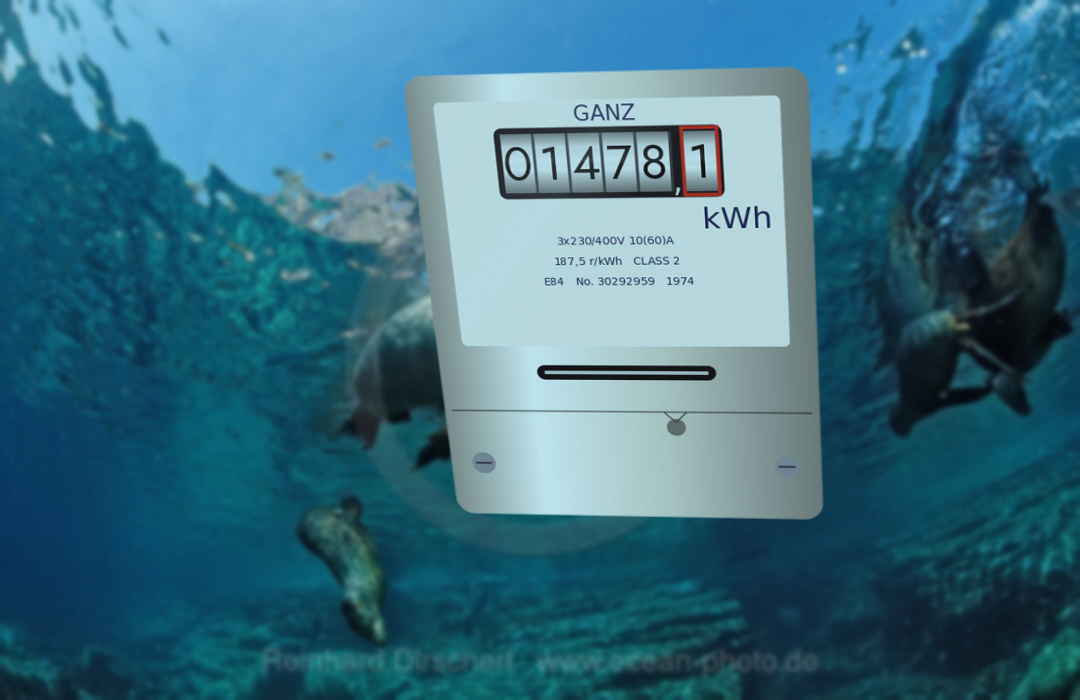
1478.1 (kWh)
